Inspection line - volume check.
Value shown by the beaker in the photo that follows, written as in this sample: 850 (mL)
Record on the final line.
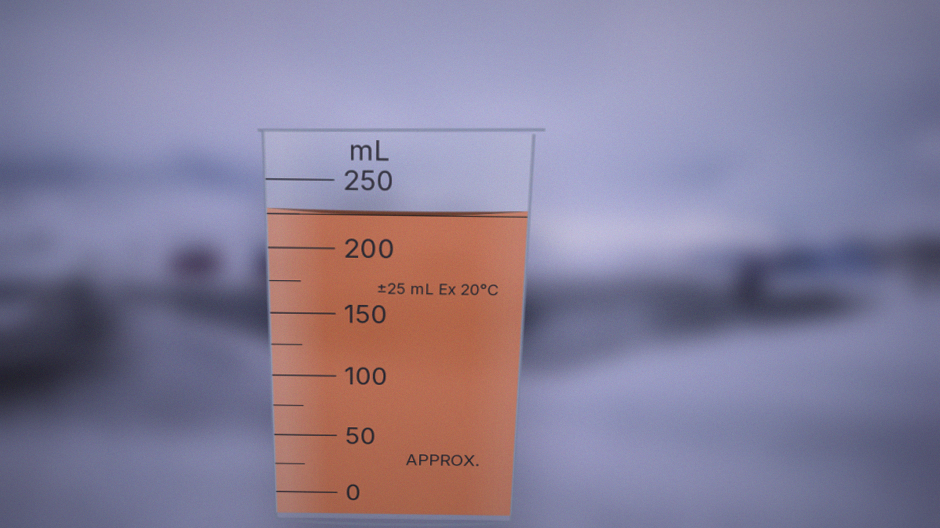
225 (mL)
